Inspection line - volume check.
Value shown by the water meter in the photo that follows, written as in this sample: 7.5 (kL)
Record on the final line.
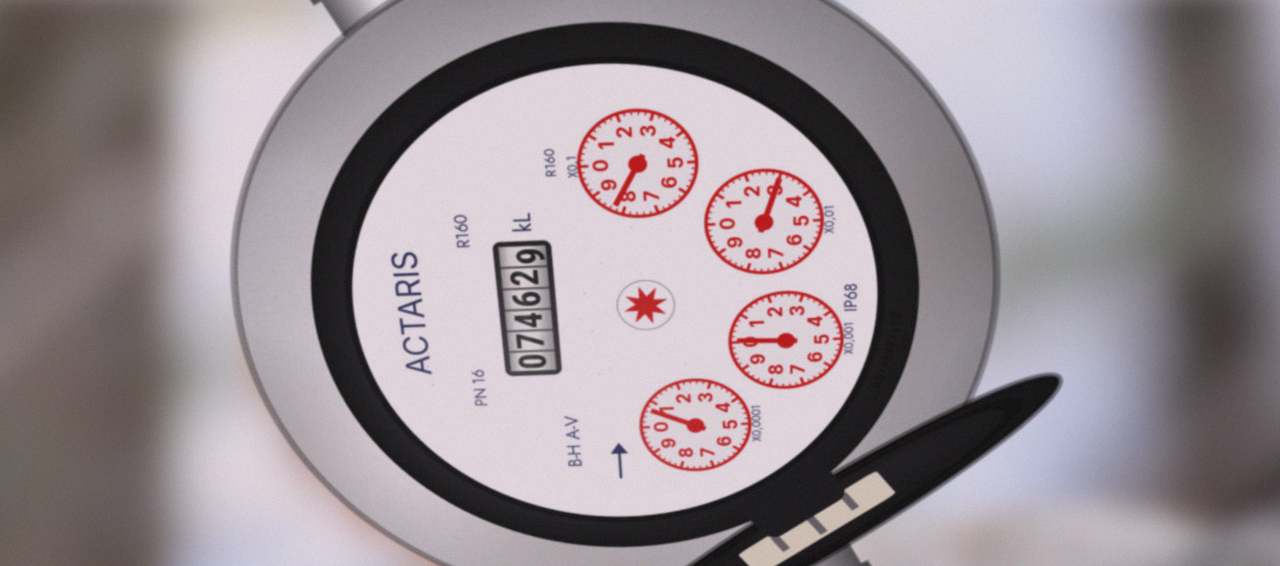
74628.8300 (kL)
